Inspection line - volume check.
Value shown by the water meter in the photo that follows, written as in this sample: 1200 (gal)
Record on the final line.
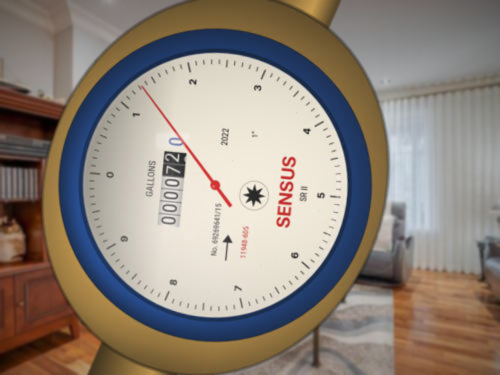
721.3 (gal)
